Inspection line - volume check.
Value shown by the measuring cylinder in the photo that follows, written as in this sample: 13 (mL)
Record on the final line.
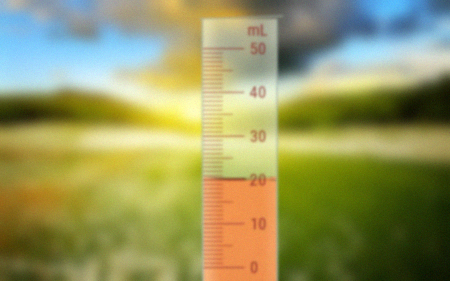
20 (mL)
